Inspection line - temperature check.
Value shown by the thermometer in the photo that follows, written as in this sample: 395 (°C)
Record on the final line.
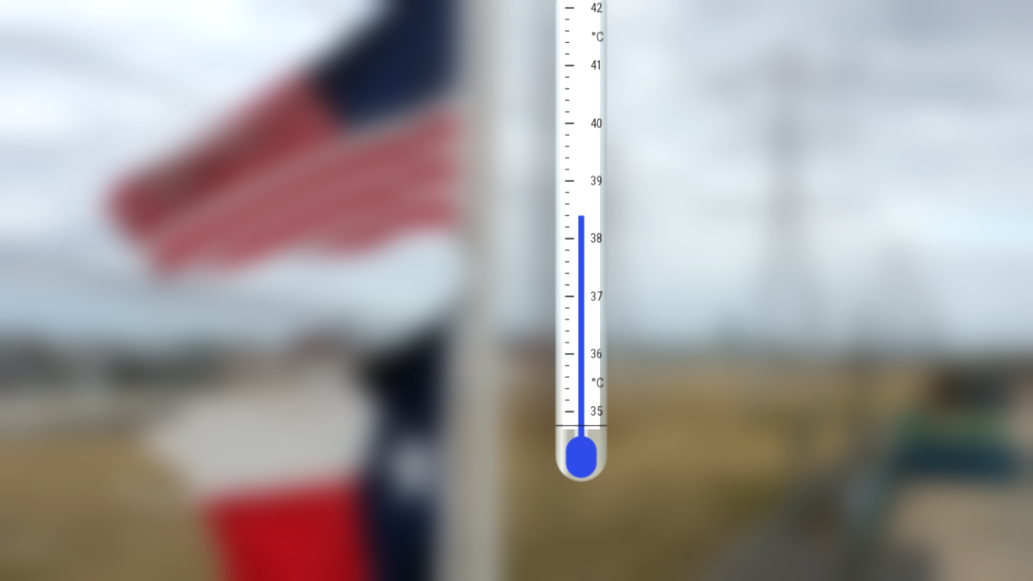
38.4 (°C)
